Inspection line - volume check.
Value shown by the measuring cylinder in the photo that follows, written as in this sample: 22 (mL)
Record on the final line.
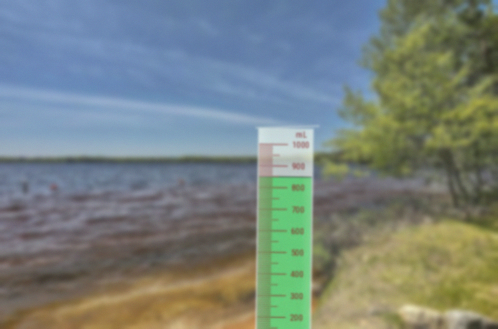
850 (mL)
